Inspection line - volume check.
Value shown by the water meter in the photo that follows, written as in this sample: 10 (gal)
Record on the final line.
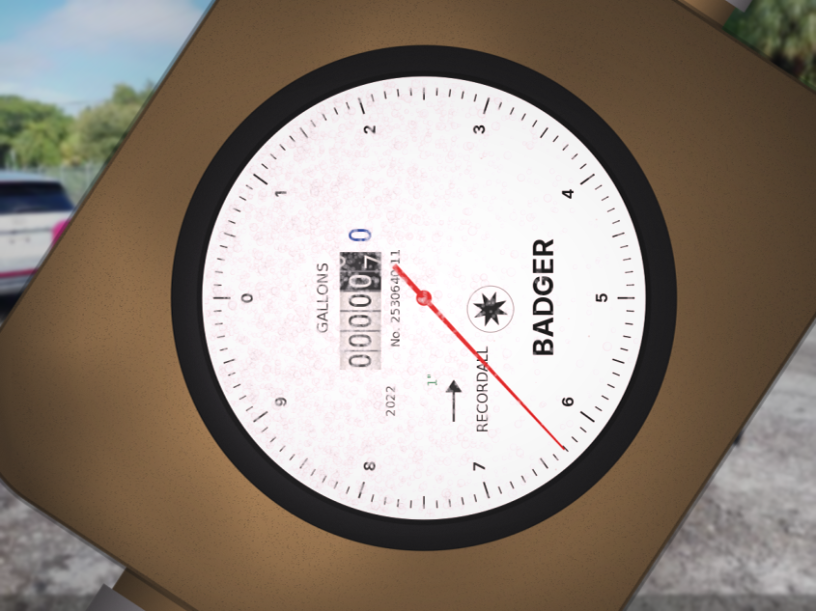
66.3 (gal)
